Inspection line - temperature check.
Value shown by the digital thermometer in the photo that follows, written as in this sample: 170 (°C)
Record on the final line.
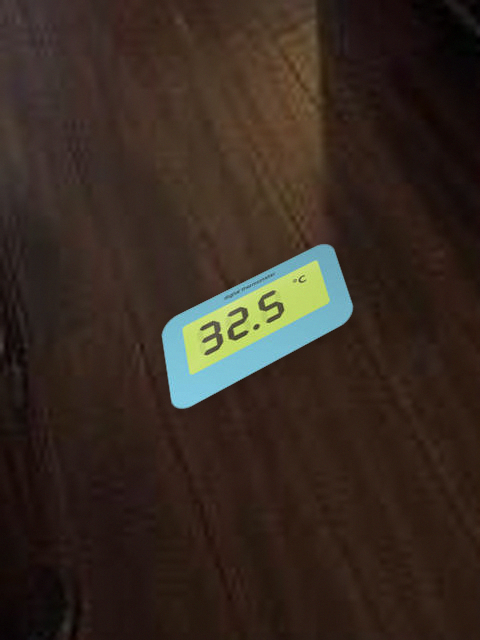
32.5 (°C)
